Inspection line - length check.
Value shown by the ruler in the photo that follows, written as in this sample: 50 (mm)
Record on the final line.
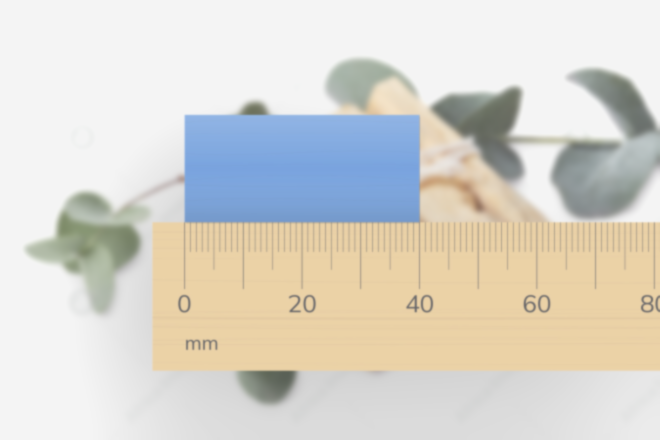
40 (mm)
